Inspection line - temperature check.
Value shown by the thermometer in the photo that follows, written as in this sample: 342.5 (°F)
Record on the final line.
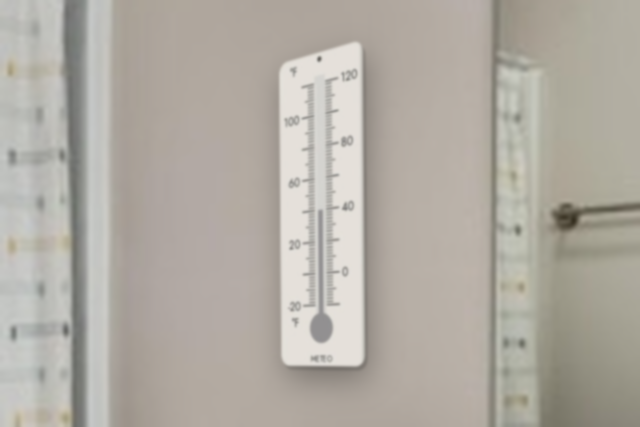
40 (°F)
